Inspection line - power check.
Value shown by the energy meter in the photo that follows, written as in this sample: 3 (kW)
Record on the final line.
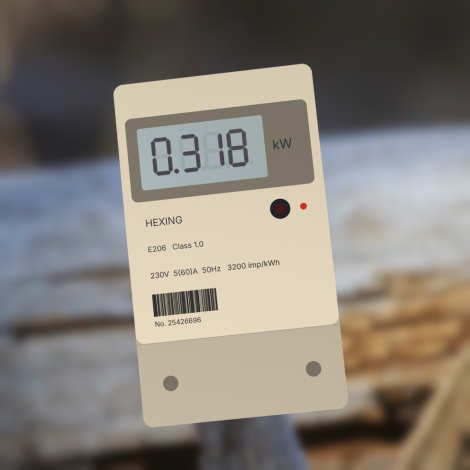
0.318 (kW)
